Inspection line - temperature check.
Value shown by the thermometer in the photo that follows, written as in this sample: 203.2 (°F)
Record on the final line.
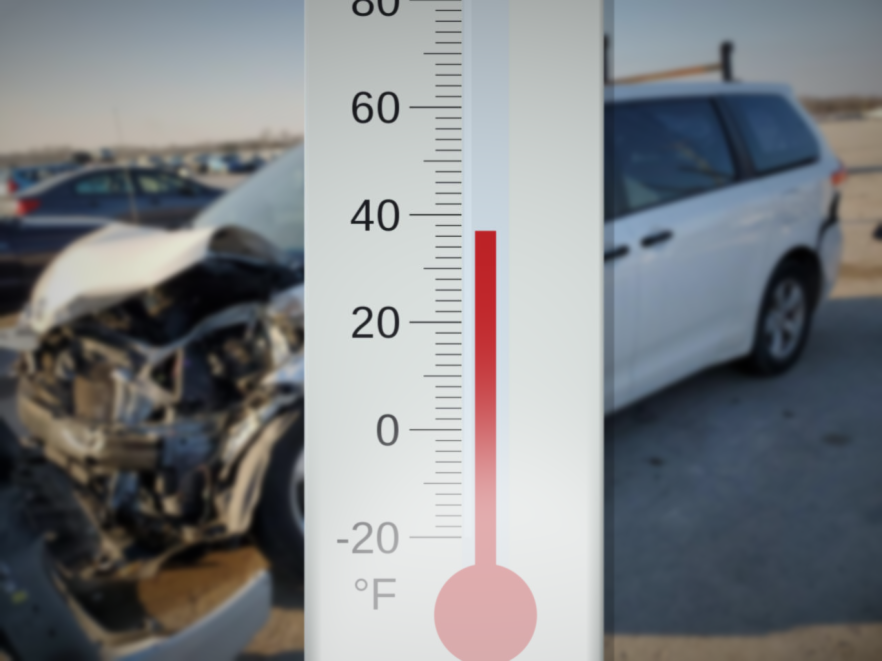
37 (°F)
